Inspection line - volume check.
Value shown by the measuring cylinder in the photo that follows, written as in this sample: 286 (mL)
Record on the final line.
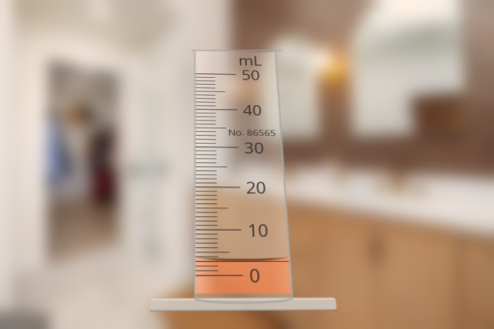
3 (mL)
